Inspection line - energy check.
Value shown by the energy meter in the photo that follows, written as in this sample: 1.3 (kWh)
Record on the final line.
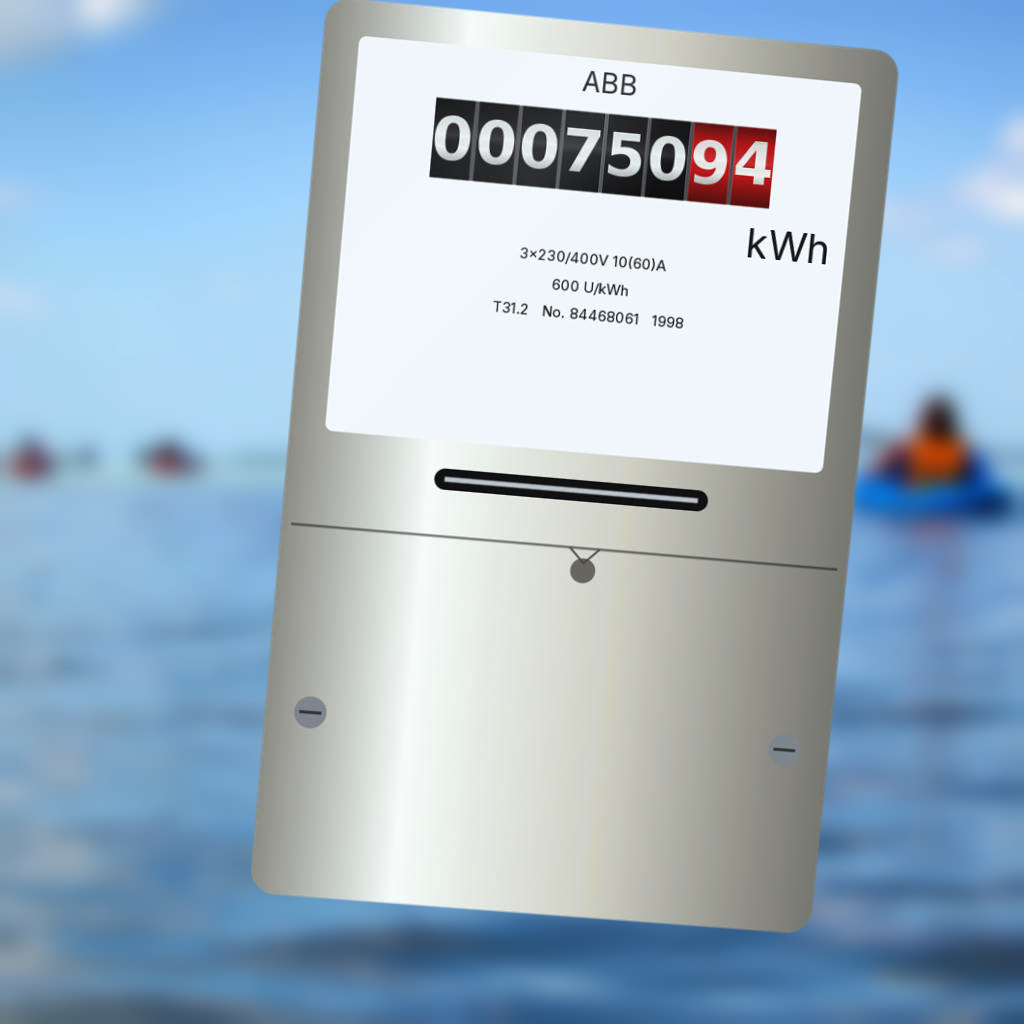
750.94 (kWh)
